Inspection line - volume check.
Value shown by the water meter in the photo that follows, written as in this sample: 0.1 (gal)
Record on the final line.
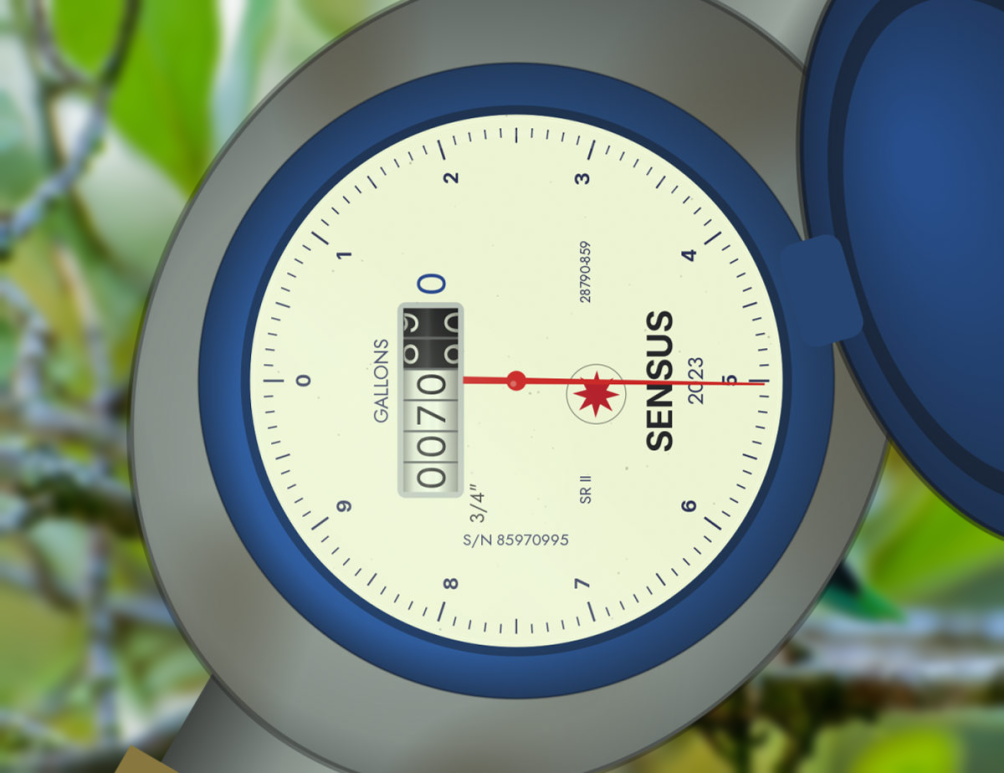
70895.0 (gal)
